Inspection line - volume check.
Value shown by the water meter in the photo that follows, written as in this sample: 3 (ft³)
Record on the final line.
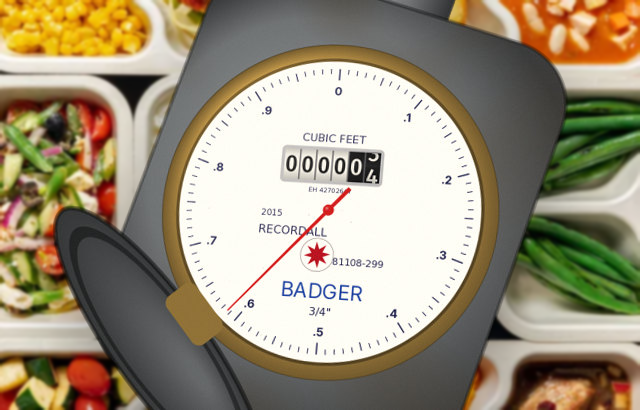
3.61 (ft³)
